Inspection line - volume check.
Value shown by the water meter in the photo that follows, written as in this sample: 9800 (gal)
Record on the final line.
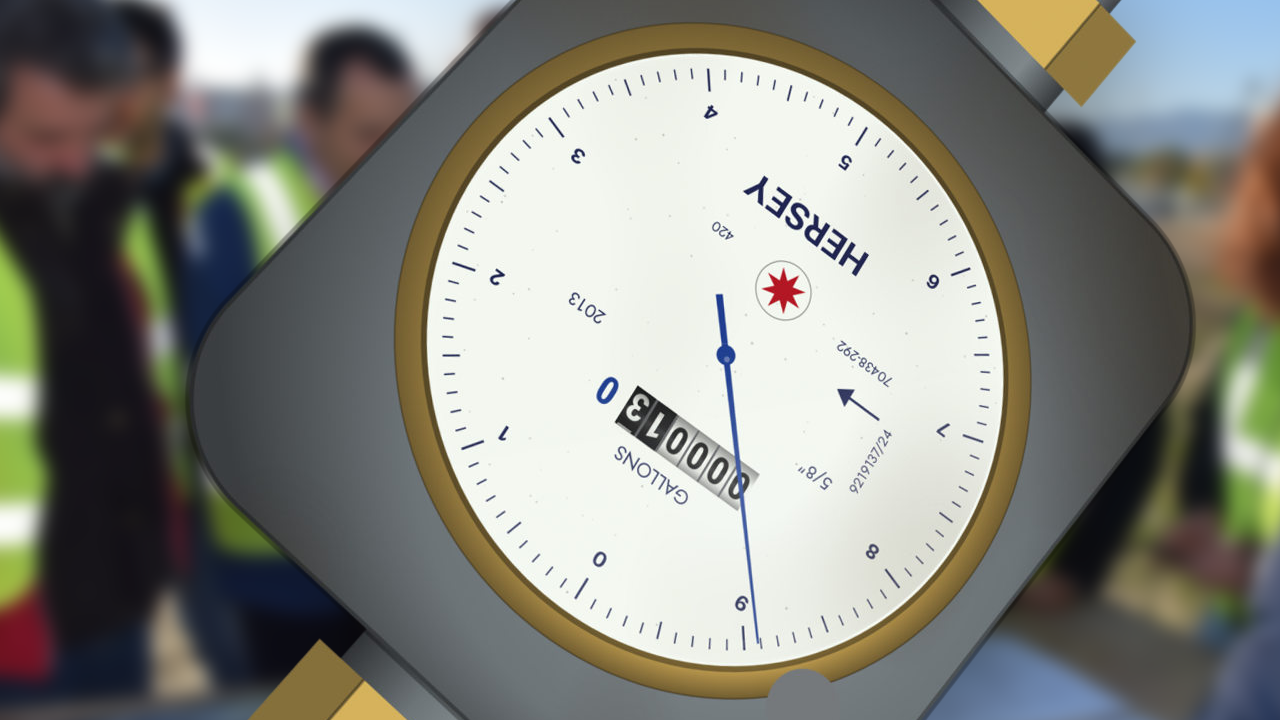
128.9 (gal)
